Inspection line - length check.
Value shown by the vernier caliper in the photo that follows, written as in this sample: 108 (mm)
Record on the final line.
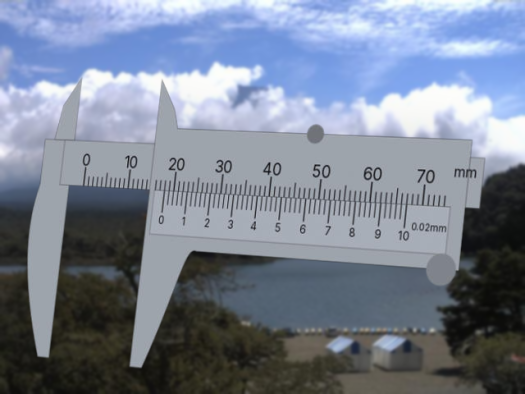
18.0 (mm)
